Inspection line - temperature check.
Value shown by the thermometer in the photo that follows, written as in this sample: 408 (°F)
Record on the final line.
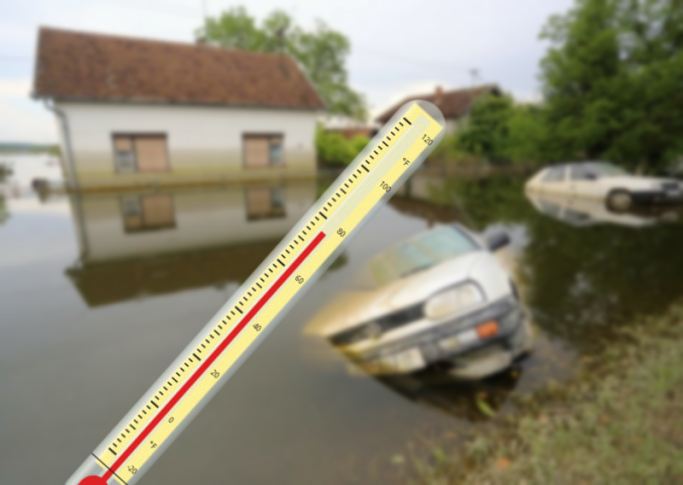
76 (°F)
